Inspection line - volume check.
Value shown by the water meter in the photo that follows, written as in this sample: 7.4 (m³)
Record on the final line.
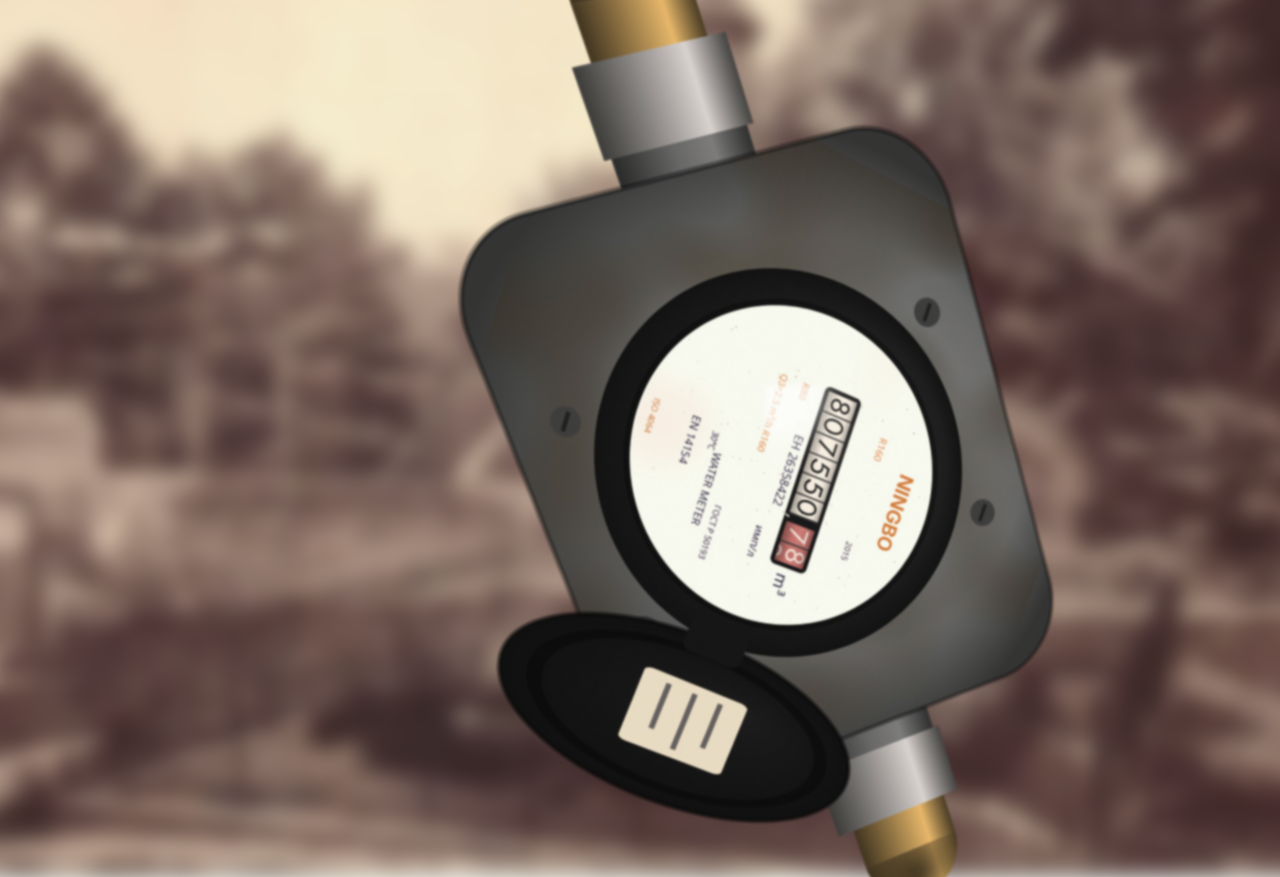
807550.78 (m³)
